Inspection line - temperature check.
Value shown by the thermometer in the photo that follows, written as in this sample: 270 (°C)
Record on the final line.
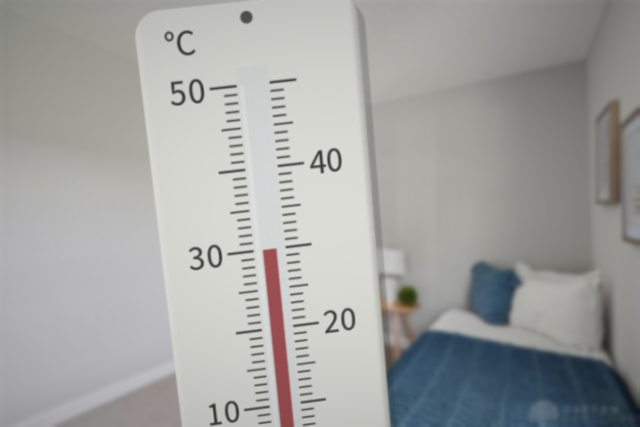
30 (°C)
